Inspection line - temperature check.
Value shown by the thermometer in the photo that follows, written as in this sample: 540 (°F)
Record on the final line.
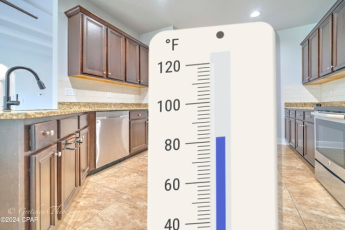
82 (°F)
